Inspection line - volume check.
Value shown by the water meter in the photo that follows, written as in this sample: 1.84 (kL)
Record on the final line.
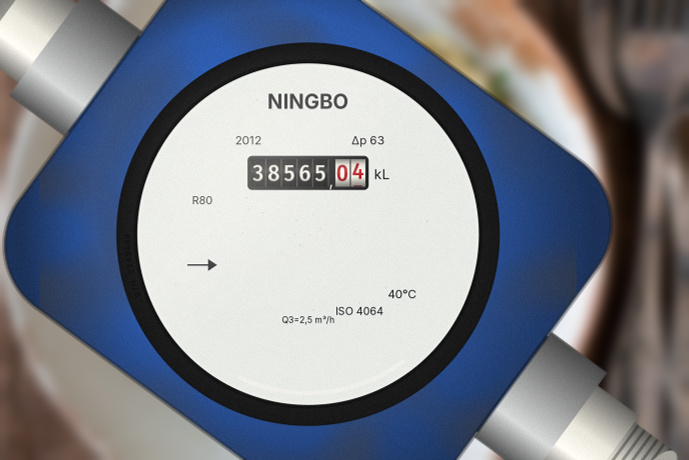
38565.04 (kL)
